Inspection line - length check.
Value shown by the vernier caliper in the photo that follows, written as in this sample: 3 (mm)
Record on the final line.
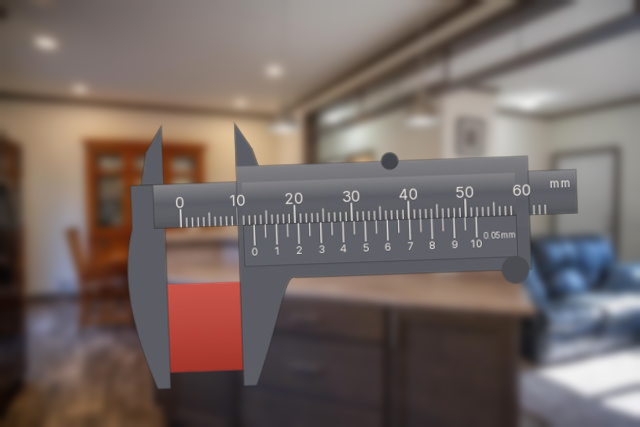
12.8 (mm)
